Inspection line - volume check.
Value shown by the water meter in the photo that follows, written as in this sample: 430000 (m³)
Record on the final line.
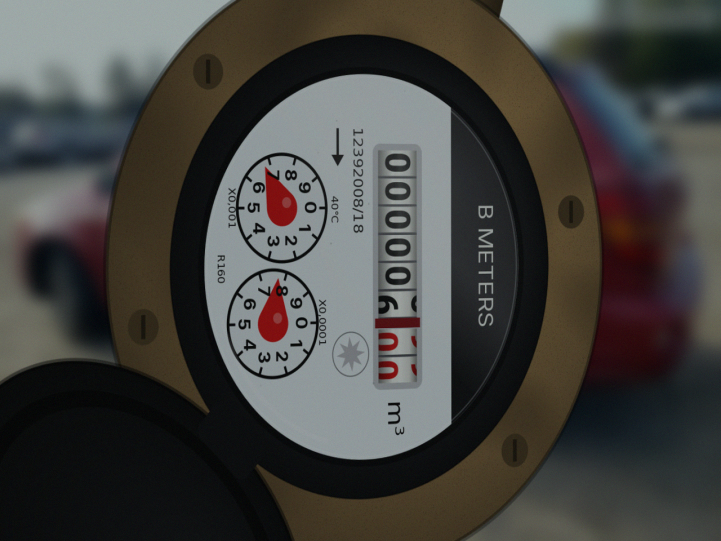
5.9967 (m³)
